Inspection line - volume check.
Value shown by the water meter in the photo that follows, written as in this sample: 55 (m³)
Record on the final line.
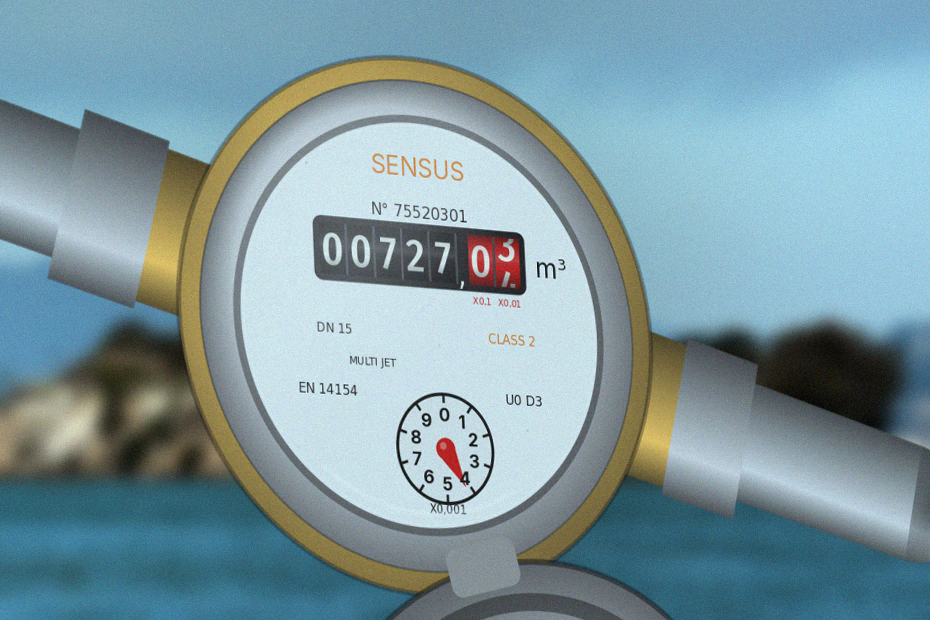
727.034 (m³)
